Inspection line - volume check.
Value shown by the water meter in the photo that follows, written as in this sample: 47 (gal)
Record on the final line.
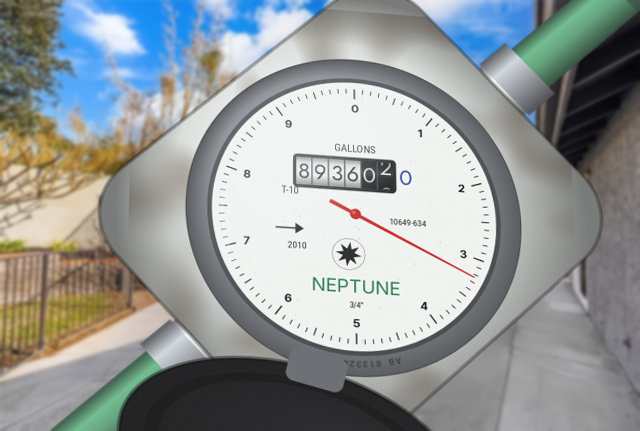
8936023.2 (gal)
